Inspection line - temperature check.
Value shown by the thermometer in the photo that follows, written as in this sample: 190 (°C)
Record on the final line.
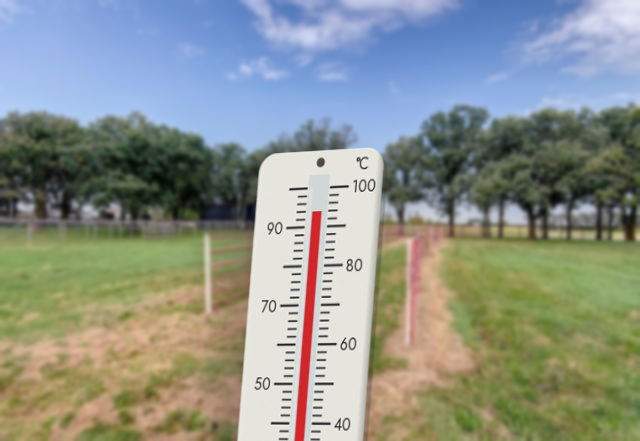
94 (°C)
